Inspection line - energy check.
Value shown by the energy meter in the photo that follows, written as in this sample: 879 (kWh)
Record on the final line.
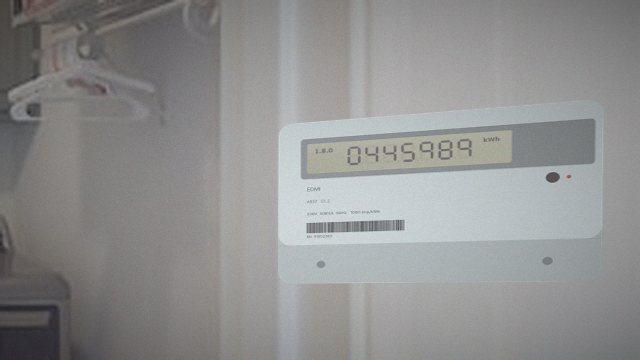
445989 (kWh)
